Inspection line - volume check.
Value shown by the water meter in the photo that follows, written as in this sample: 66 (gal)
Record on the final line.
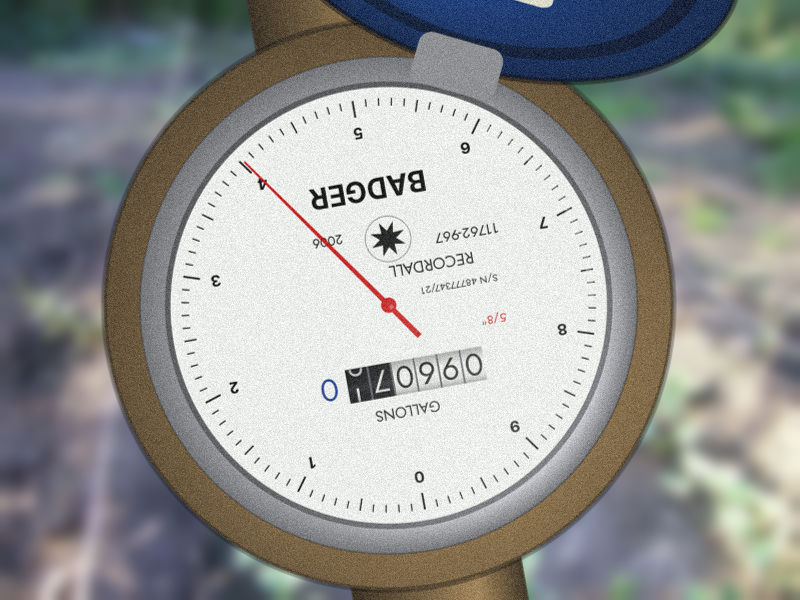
960714.0 (gal)
